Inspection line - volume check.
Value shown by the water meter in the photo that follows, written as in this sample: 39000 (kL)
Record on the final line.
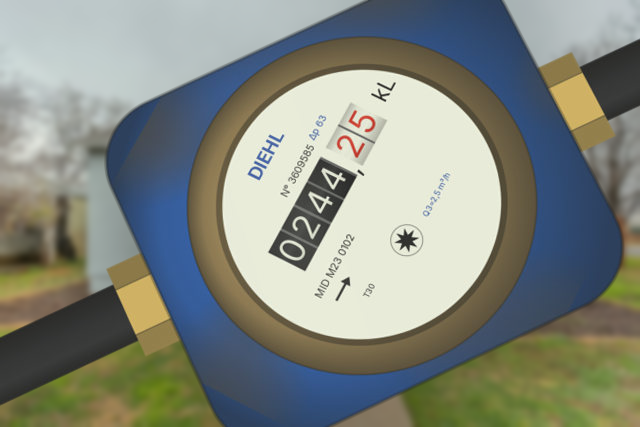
244.25 (kL)
